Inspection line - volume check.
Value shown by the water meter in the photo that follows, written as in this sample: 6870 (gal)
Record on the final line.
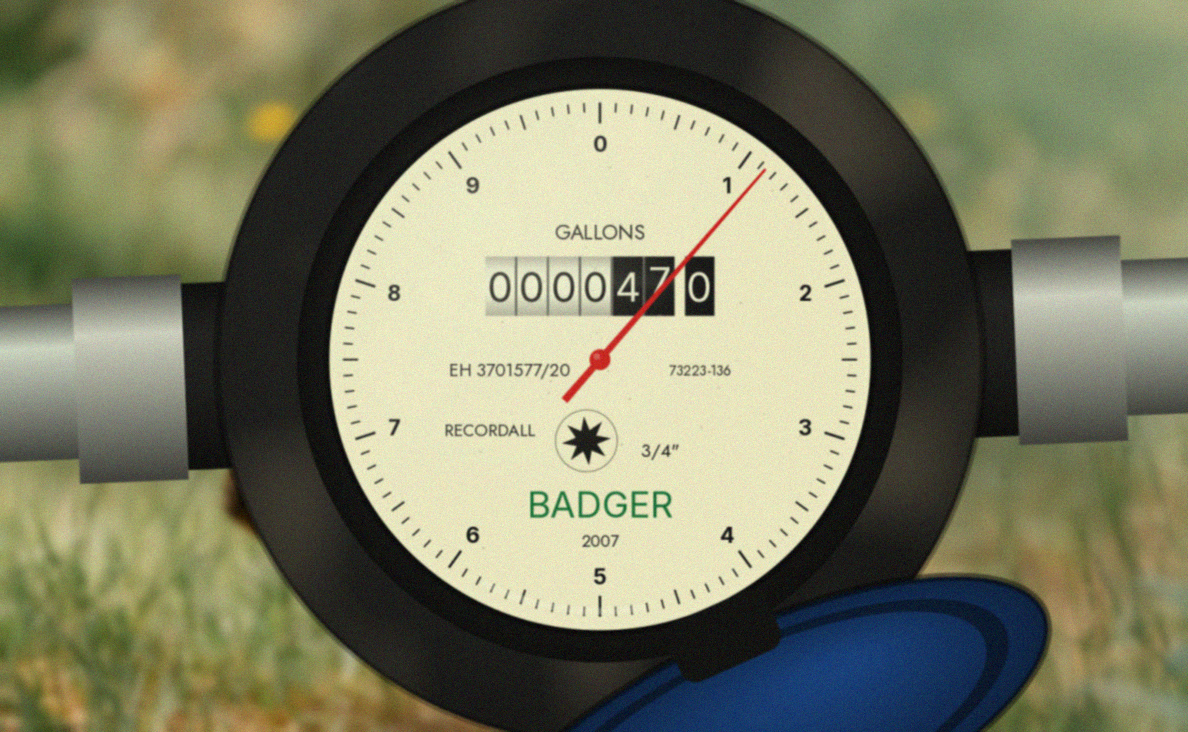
471.1 (gal)
